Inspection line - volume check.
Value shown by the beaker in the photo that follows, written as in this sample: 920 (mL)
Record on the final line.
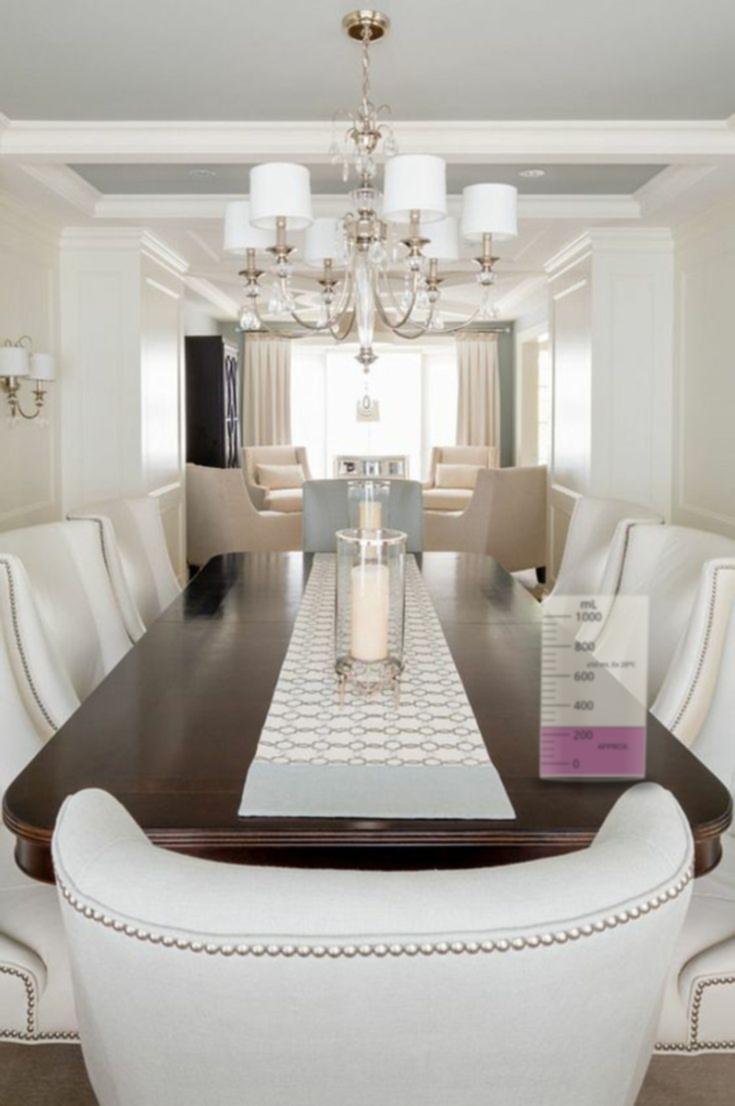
250 (mL)
